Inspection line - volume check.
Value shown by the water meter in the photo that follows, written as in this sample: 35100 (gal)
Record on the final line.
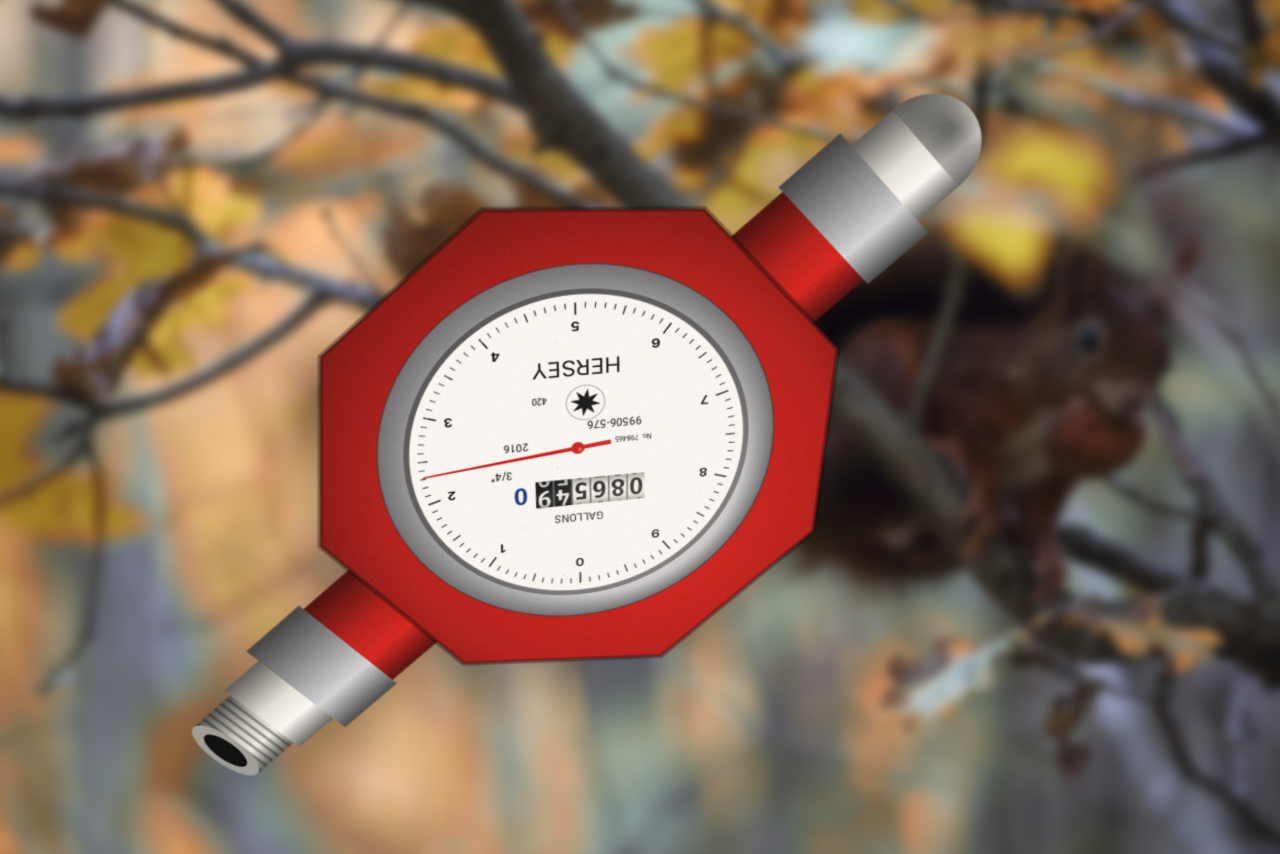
865492.3 (gal)
